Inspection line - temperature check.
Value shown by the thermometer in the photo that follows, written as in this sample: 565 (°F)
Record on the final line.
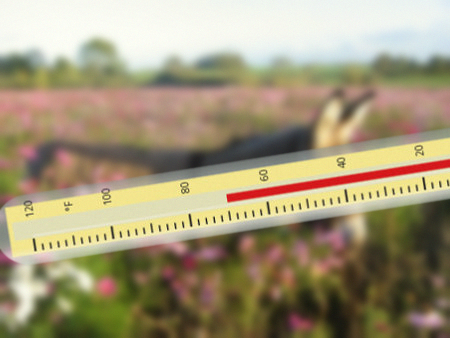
70 (°F)
